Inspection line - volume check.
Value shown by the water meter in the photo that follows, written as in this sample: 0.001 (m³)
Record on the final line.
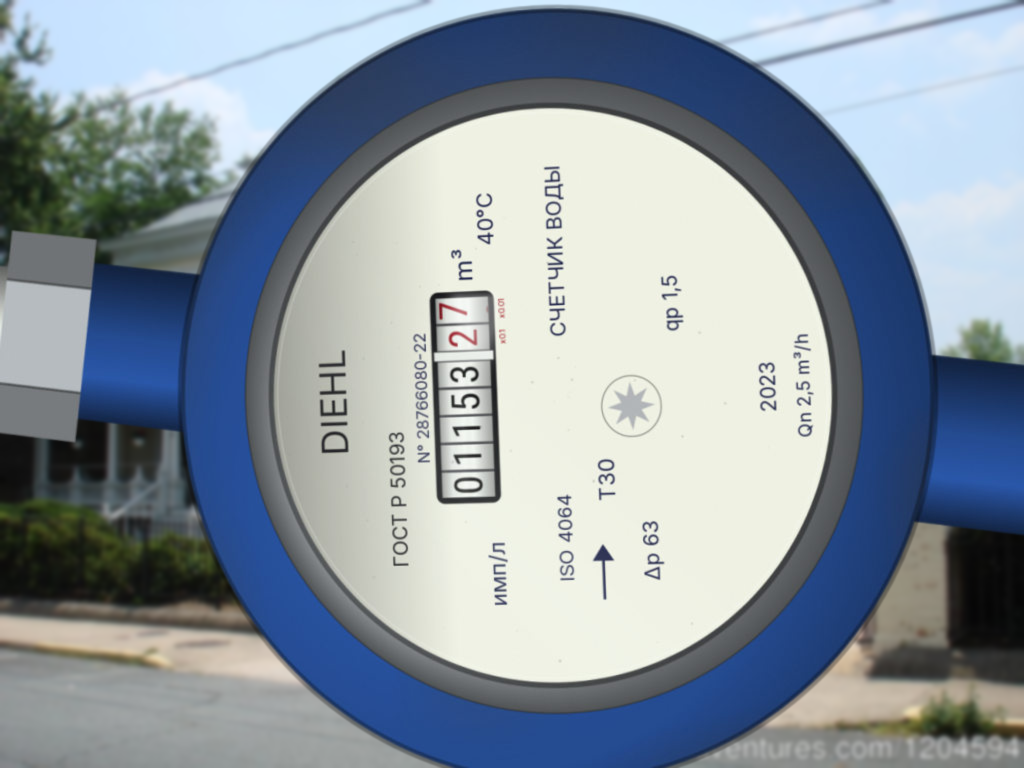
1153.27 (m³)
